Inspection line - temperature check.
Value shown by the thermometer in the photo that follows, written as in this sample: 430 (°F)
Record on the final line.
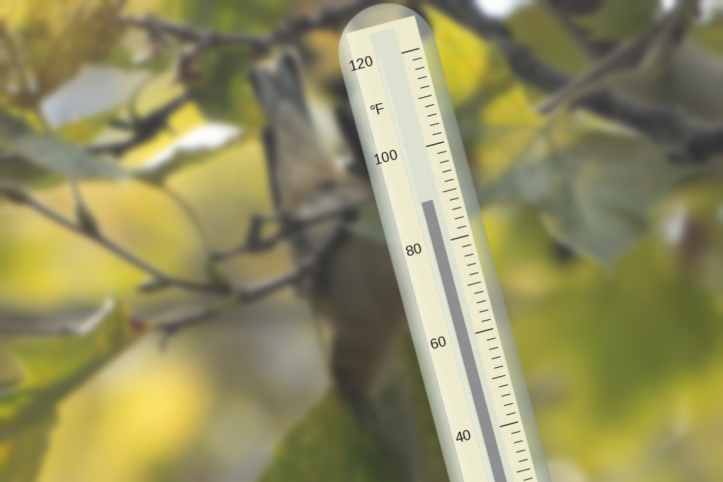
89 (°F)
